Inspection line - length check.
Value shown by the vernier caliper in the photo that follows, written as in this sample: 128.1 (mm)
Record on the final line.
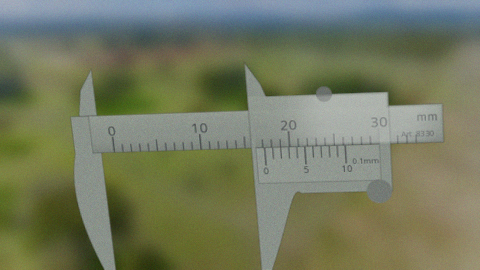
17.2 (mm)
